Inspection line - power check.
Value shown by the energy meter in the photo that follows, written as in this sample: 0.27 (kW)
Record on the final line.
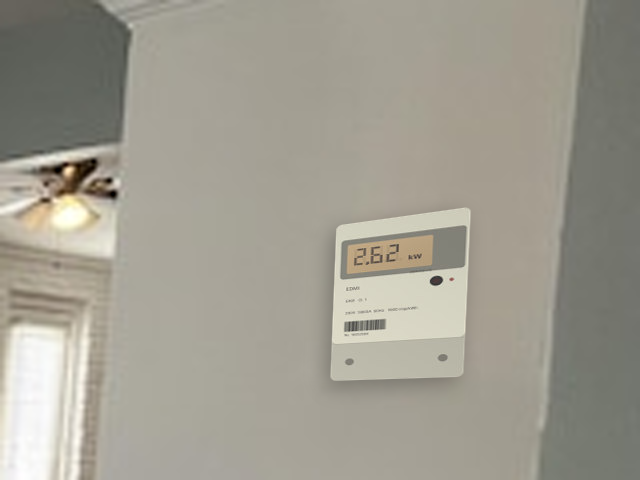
2.62 (kW)
